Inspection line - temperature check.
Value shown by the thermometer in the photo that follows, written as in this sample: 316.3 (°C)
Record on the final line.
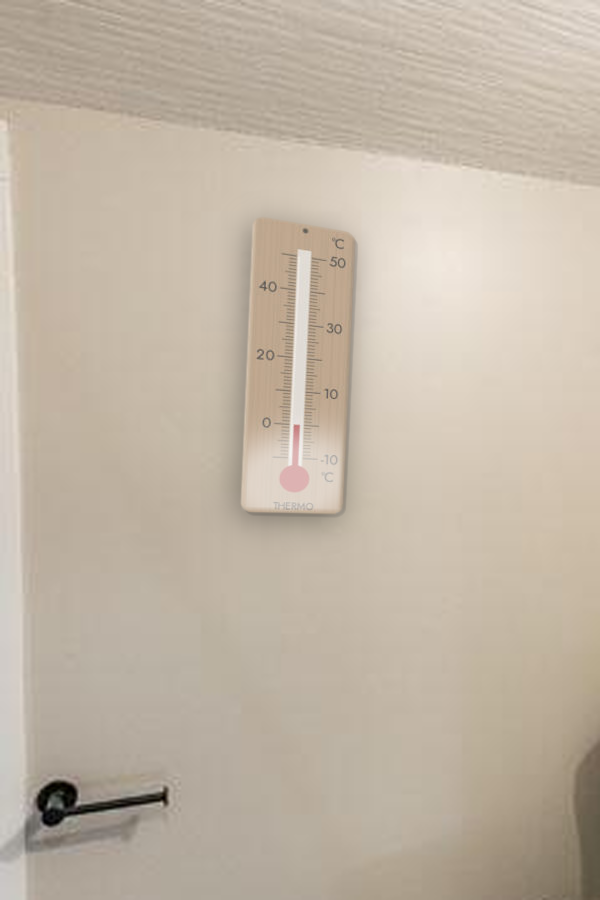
0 (°C)
